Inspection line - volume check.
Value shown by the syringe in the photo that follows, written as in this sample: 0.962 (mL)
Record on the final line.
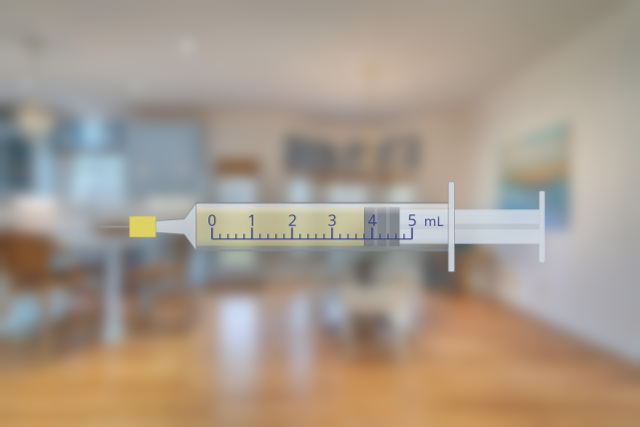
3.8 (mL)
